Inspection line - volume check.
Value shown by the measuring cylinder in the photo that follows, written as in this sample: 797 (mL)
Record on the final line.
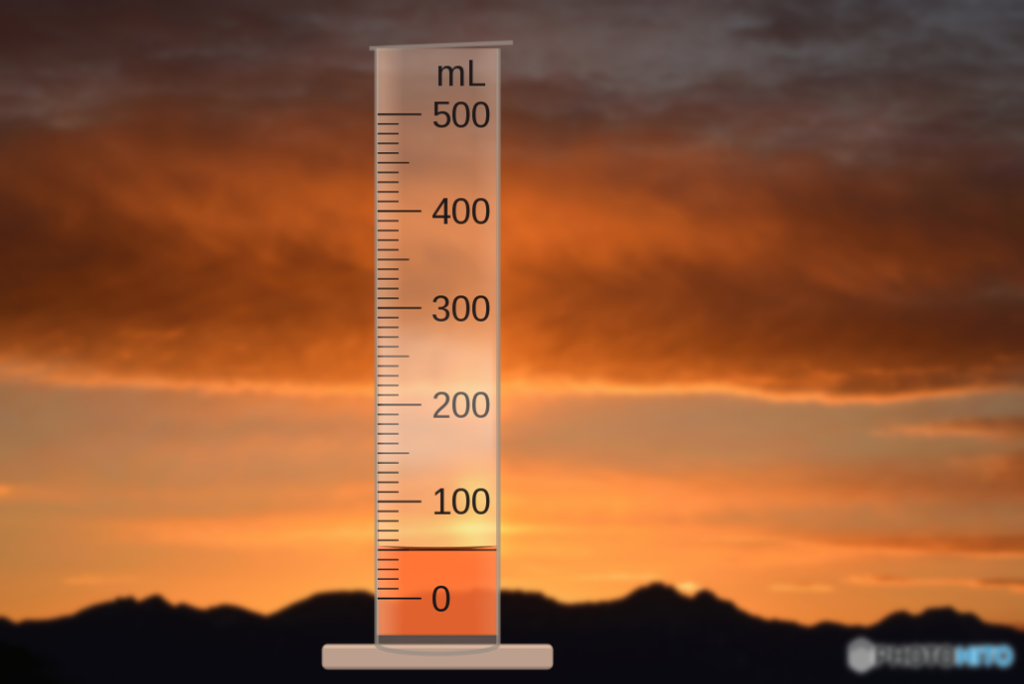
50 (mL)
